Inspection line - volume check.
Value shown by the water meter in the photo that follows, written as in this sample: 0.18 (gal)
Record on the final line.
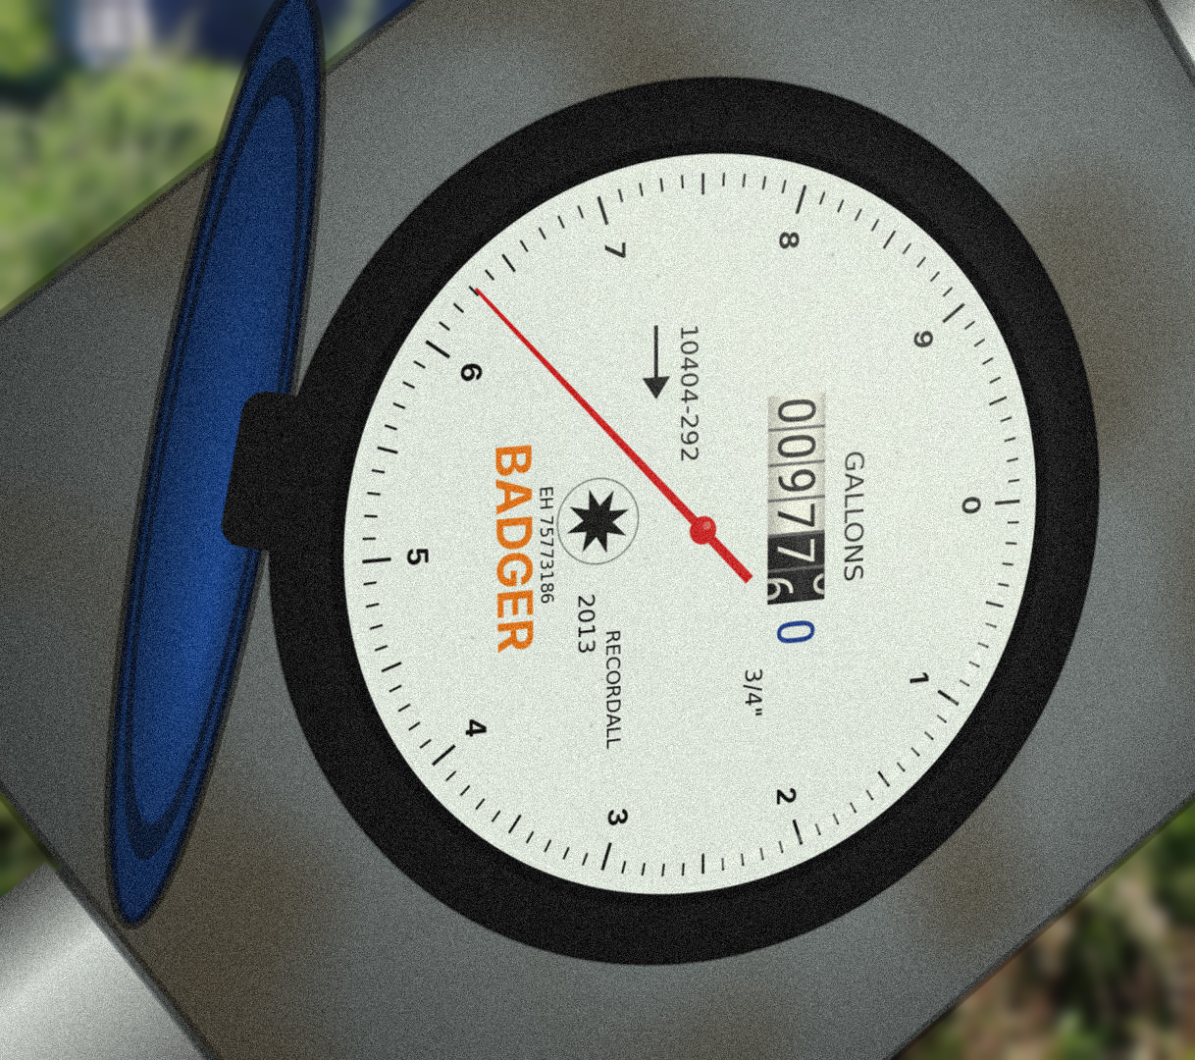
97756.3 (gal)
